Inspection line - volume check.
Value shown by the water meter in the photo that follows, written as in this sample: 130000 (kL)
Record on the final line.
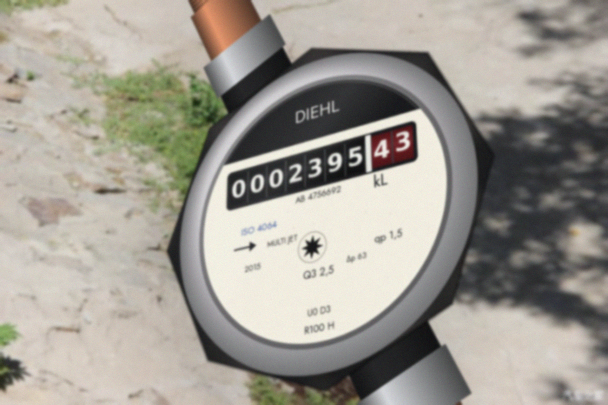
2395.43 (kL)
